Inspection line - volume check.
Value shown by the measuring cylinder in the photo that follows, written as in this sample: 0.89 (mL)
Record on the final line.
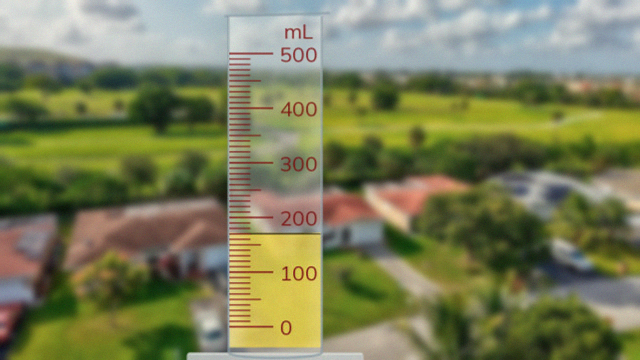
170 (mL)
